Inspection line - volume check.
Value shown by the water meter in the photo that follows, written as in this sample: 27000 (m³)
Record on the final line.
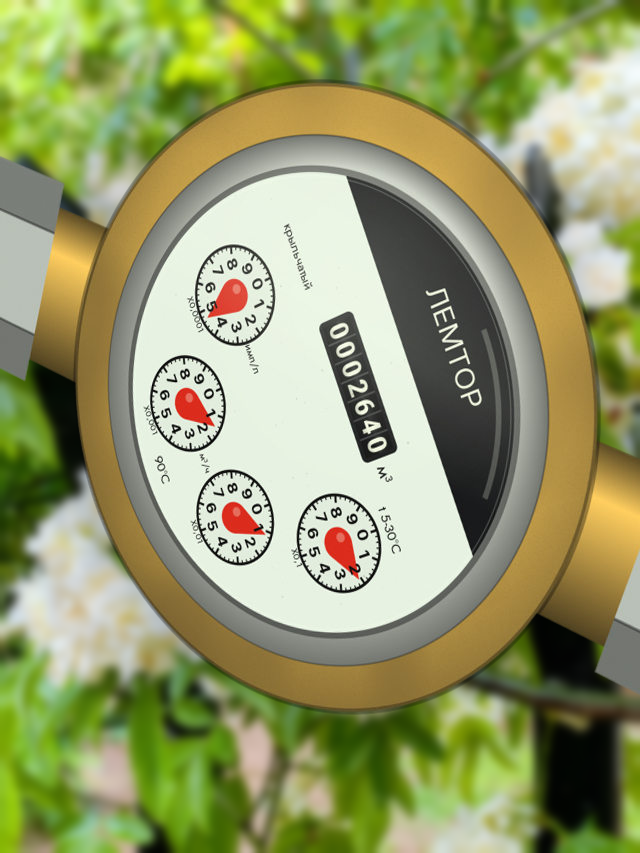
2640.2114 (m³)
